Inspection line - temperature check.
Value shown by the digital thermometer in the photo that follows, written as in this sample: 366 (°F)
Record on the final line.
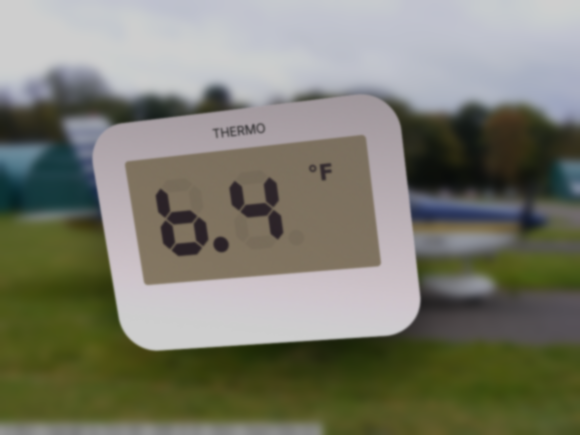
6.4 (°F)
